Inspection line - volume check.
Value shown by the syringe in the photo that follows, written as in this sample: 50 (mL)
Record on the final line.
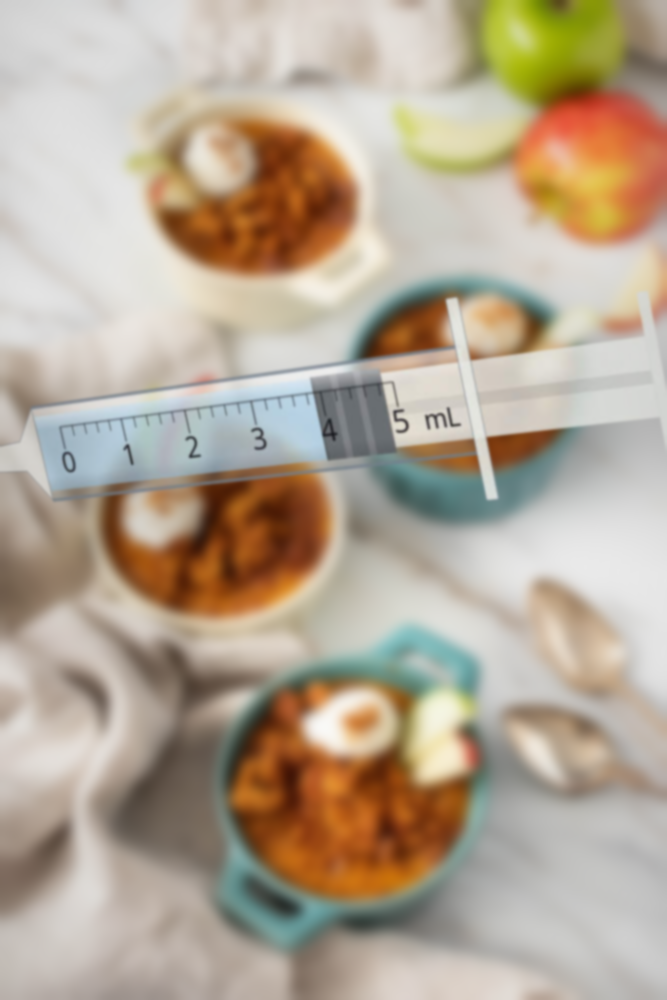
3.9 (mL)
